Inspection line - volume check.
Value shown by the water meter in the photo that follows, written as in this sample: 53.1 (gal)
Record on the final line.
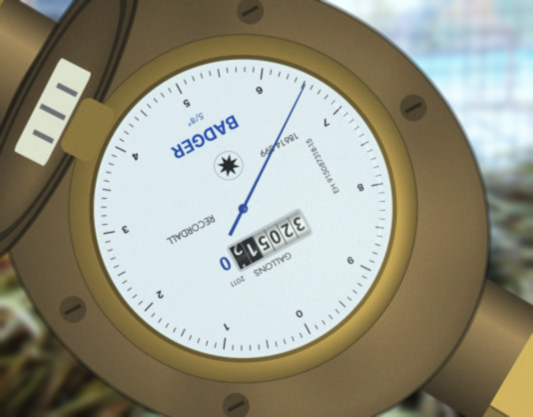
3205116.5 (gal)
